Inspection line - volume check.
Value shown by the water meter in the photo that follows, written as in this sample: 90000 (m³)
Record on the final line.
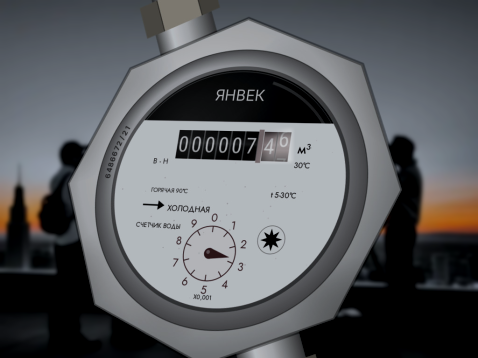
7.462 (m³)
